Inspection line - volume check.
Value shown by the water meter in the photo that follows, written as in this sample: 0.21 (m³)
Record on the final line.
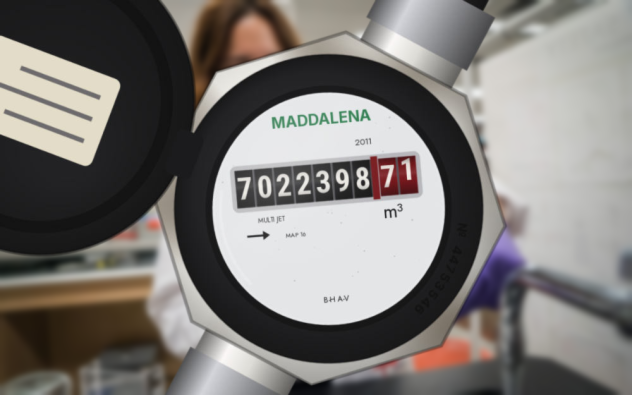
7022398.71 (m³)
